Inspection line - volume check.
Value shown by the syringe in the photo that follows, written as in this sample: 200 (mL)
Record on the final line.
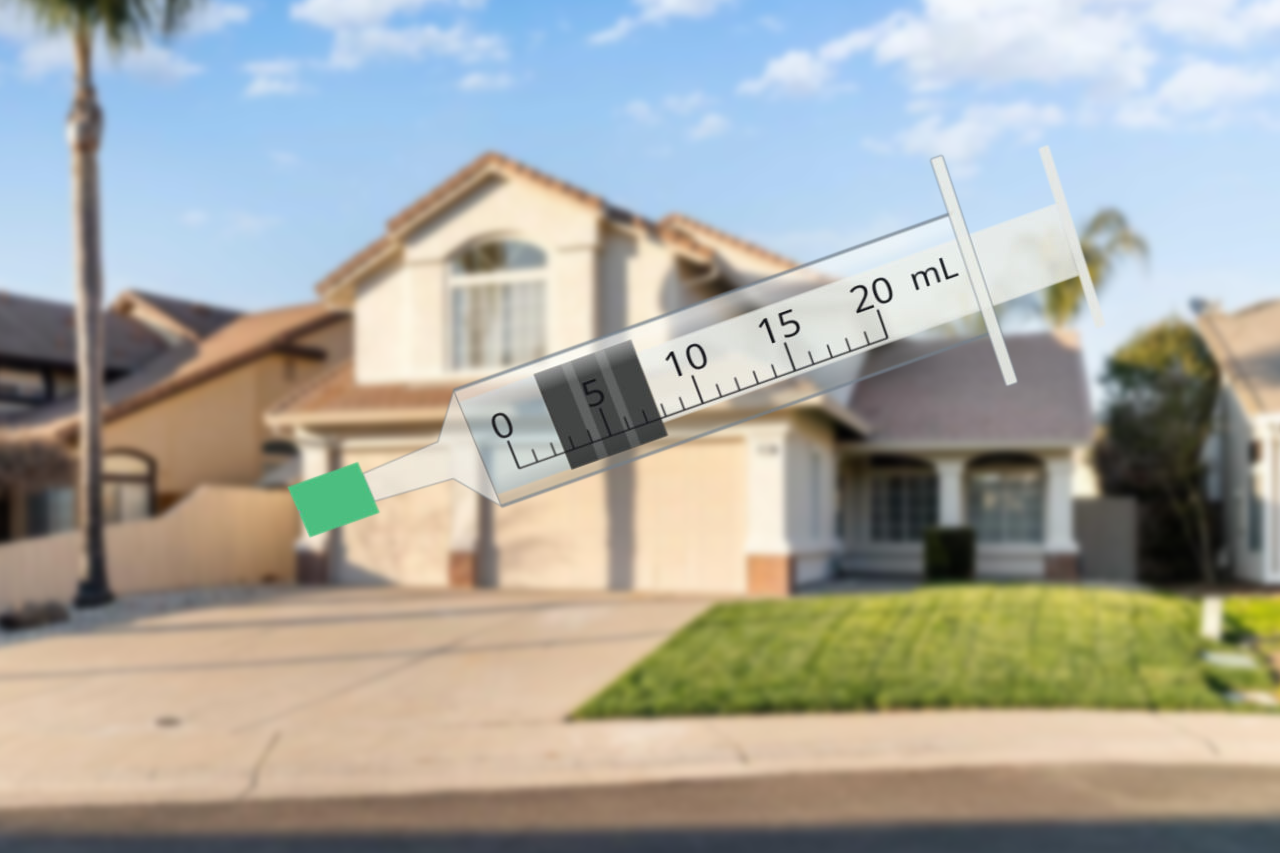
2.5 (mL)
